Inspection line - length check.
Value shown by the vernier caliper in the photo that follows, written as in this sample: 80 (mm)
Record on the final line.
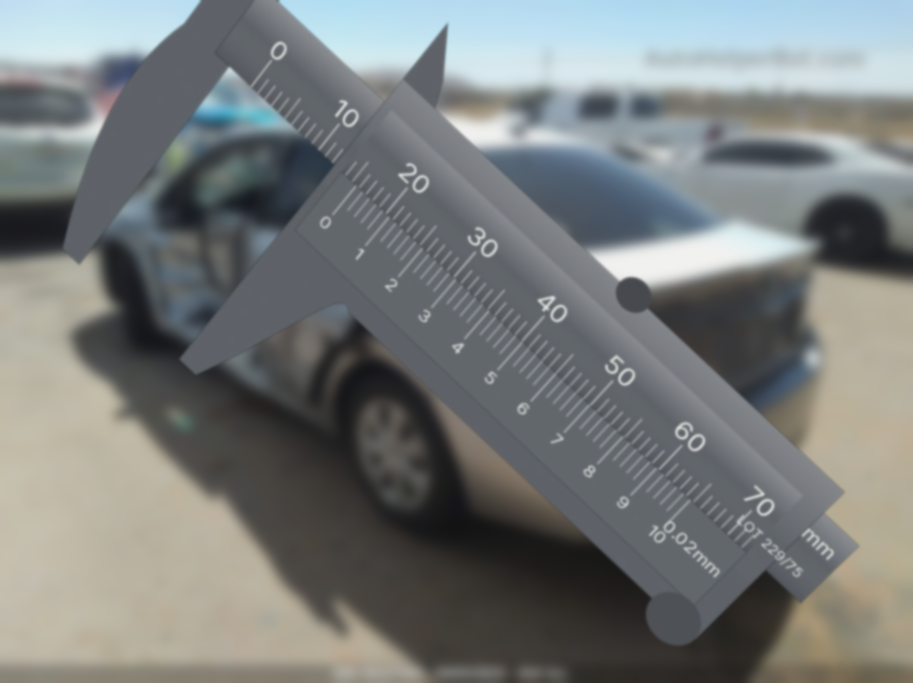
15.6 (mm)
